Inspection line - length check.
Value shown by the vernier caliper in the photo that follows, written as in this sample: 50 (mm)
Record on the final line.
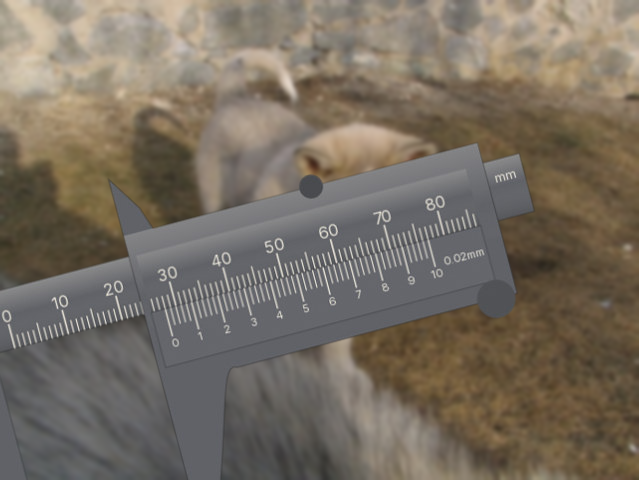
28.0 (mm)
